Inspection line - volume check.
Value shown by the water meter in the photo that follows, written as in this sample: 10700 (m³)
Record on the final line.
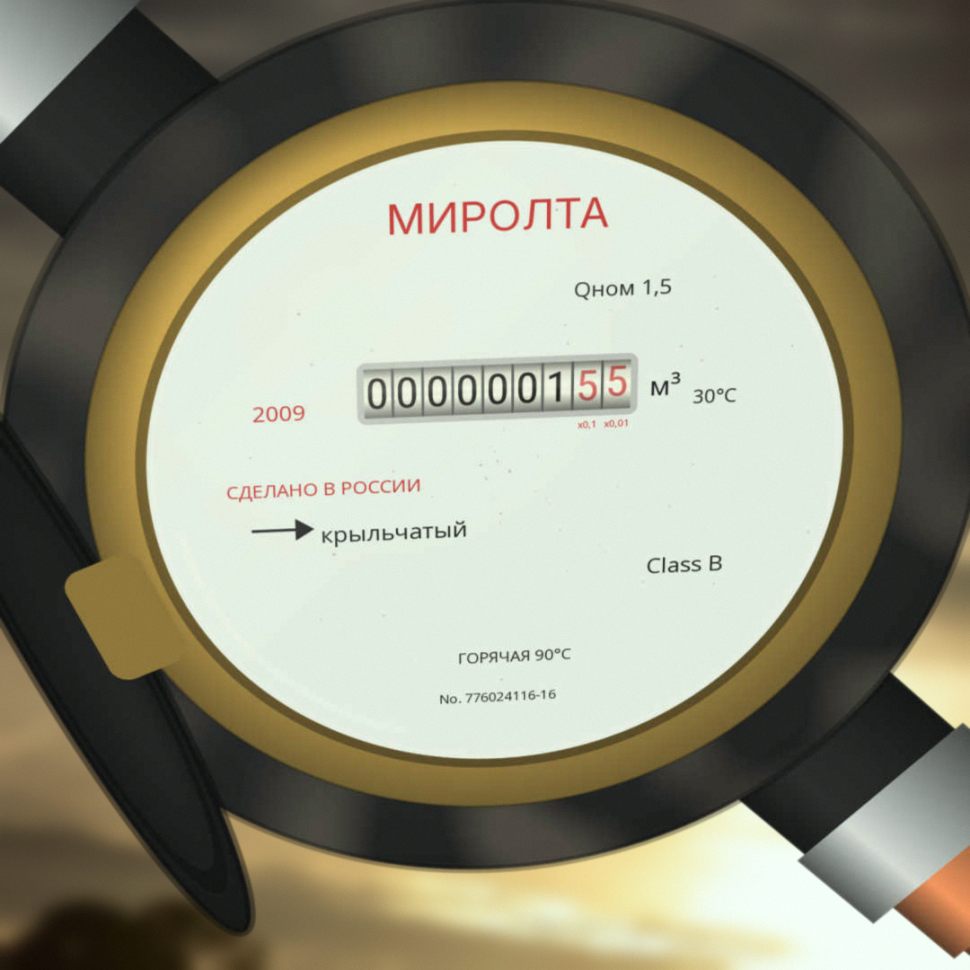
1.55 (m³)
